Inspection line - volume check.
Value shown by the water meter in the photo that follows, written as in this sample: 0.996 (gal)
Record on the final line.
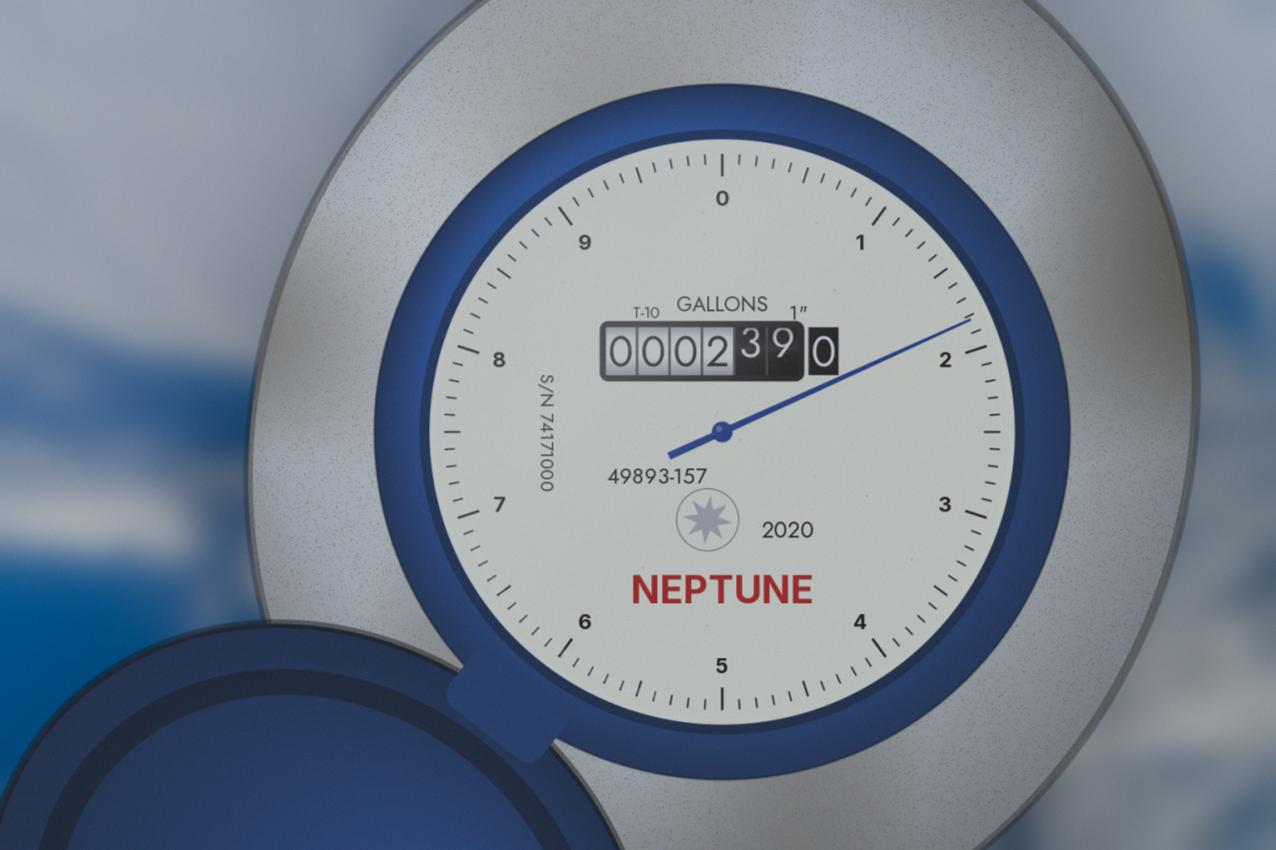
2391.8 (gal)
